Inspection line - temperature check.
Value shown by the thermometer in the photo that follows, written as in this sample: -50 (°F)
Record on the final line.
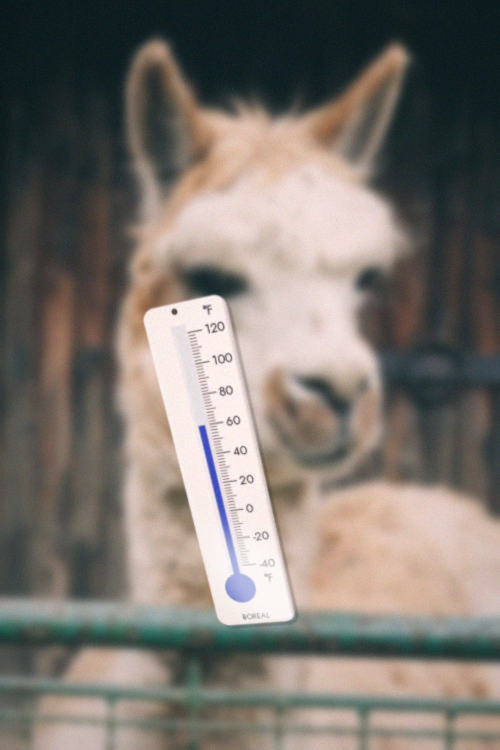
60 (°F)
